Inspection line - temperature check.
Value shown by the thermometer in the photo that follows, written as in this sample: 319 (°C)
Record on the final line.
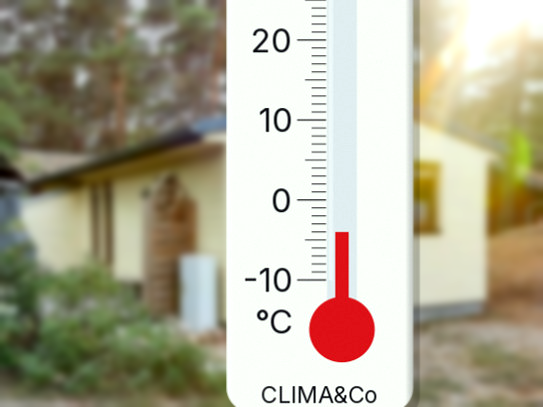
-4 (°C)
